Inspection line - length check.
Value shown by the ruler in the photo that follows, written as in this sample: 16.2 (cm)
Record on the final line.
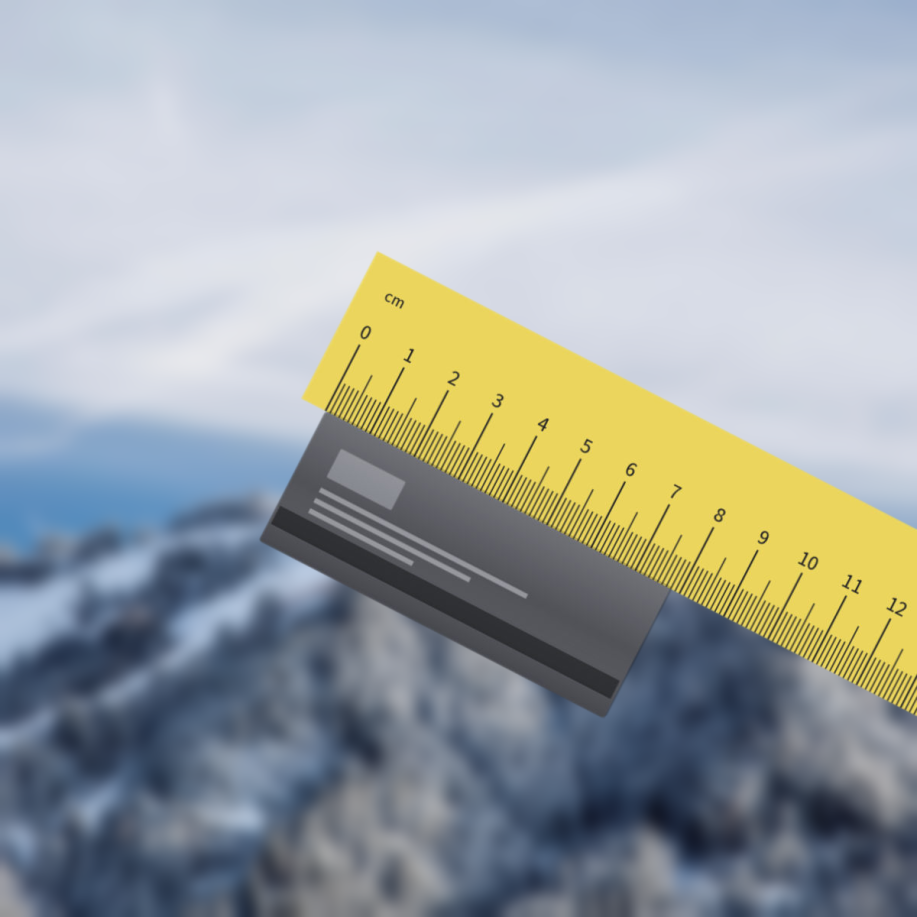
7.8 (cm)
